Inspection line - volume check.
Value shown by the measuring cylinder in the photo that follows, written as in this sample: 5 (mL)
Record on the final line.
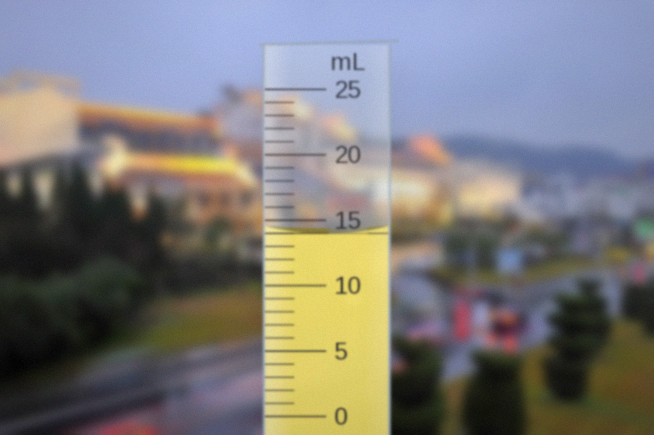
14 (mL)
